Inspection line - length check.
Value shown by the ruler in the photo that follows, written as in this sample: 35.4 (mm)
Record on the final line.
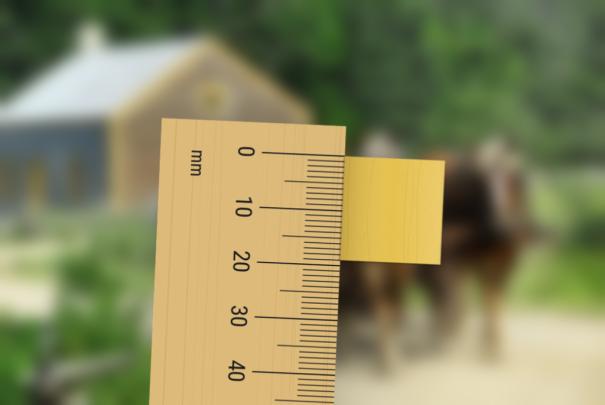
19 (mm)
